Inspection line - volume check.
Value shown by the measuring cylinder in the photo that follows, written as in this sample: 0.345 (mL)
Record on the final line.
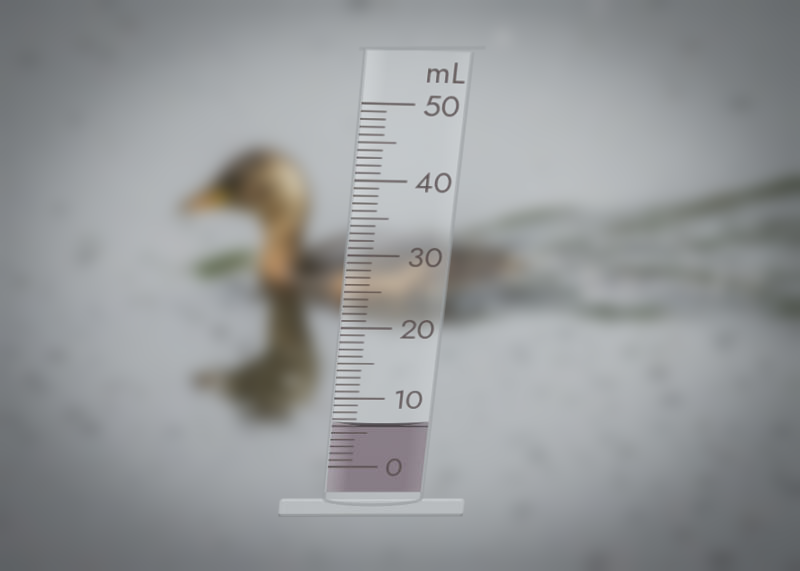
6 (mL)
